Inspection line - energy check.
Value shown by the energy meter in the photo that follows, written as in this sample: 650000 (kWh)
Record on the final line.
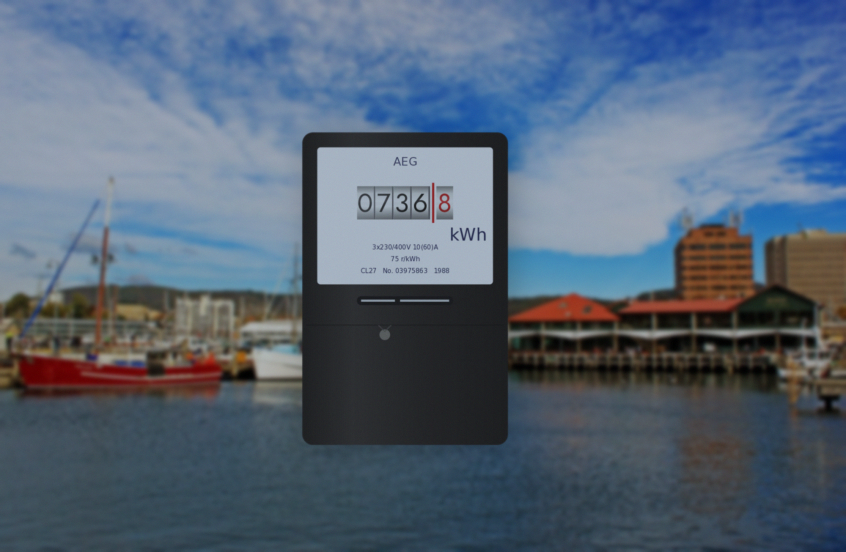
736.8 (kWh)
